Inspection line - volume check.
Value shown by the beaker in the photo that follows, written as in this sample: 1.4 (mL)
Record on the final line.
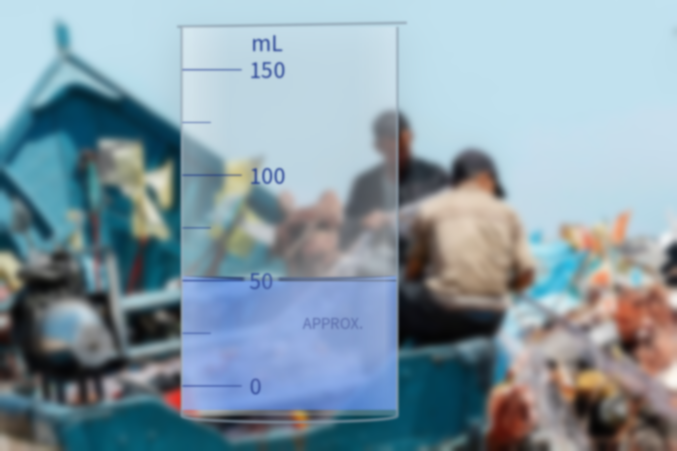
50 (mL)
